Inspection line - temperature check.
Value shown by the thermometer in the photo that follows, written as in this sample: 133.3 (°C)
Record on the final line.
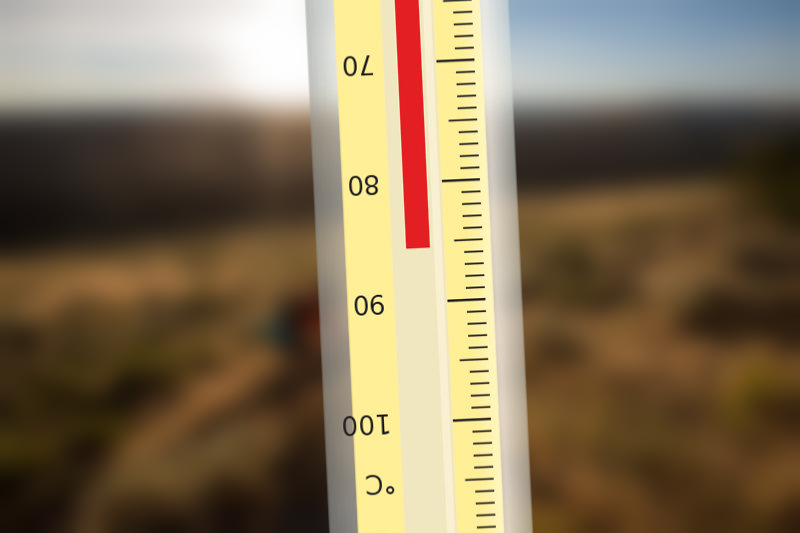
85.5 (°C)
